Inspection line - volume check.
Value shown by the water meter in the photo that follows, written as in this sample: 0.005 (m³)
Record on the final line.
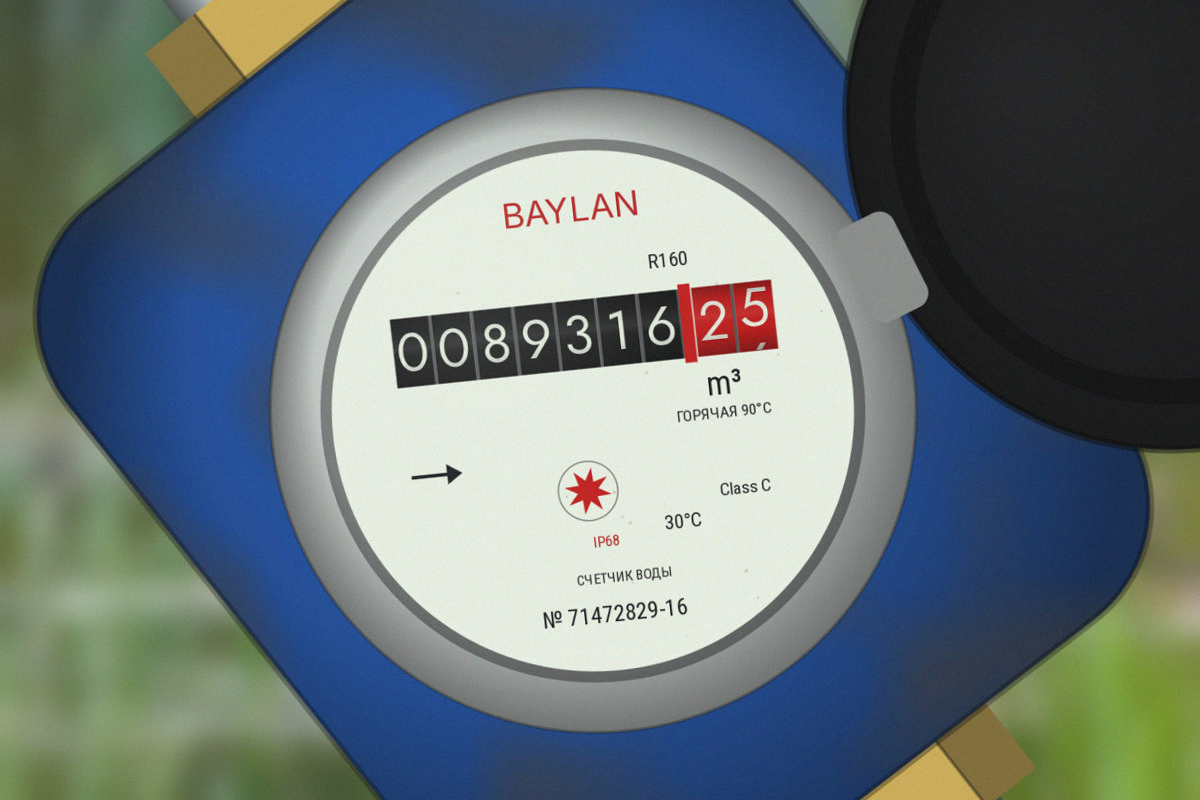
89316.25 (m³)
